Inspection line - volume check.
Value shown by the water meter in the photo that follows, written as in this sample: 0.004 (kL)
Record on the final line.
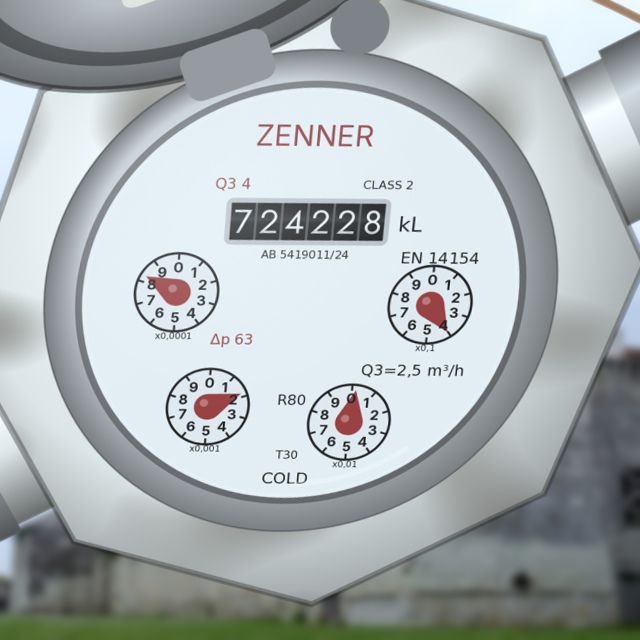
724228.4018 (kL)
